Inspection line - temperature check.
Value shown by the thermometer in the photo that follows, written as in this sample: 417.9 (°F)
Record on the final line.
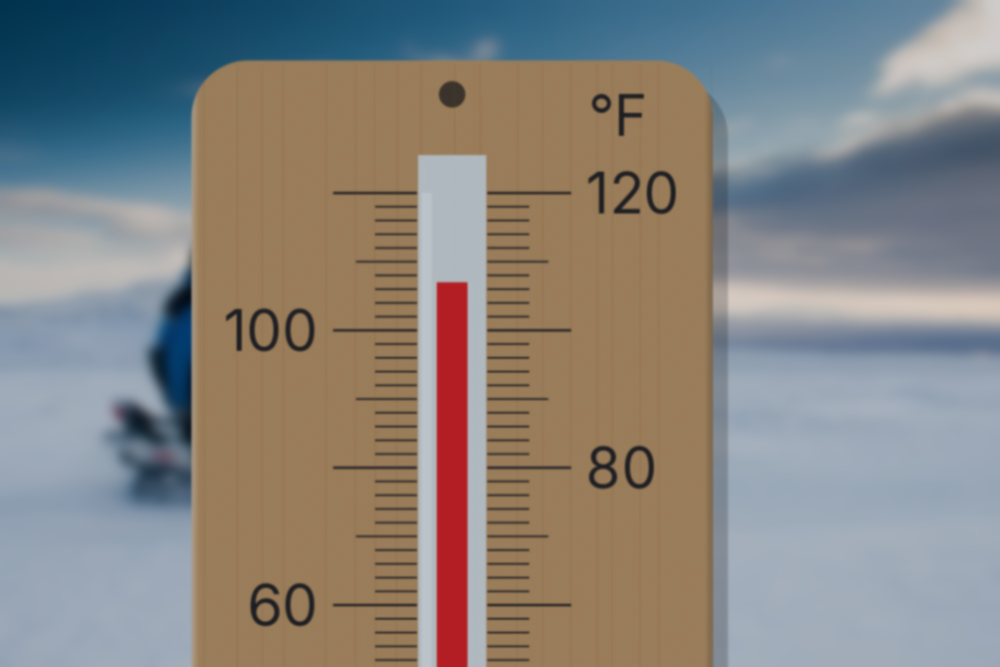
107 (°F)
